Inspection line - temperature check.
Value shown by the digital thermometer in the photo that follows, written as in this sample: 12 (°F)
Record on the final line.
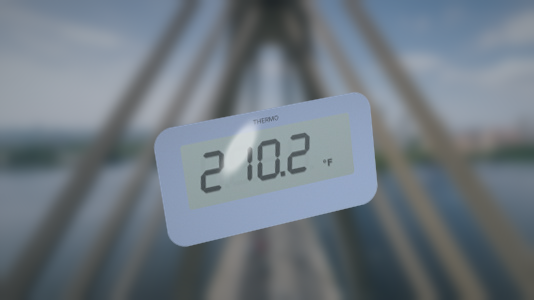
210.2 (°F)
